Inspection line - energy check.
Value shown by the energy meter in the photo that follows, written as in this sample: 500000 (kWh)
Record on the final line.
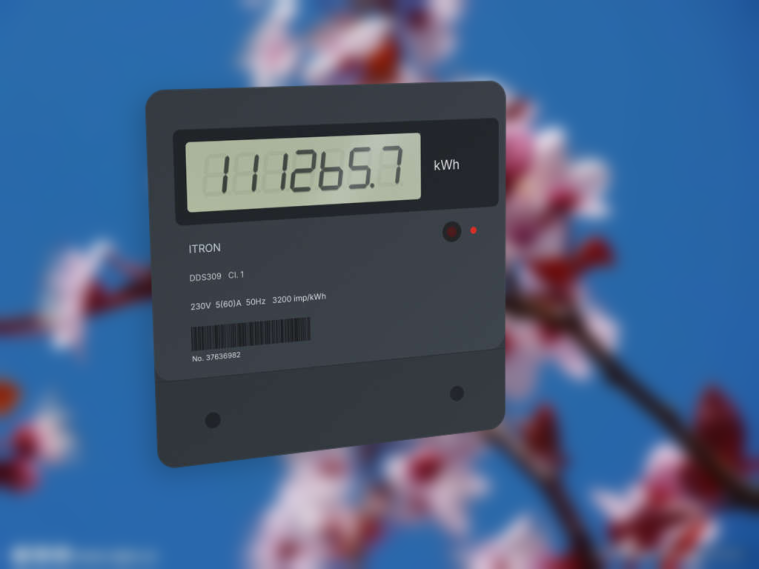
111265.7 (kWh)
